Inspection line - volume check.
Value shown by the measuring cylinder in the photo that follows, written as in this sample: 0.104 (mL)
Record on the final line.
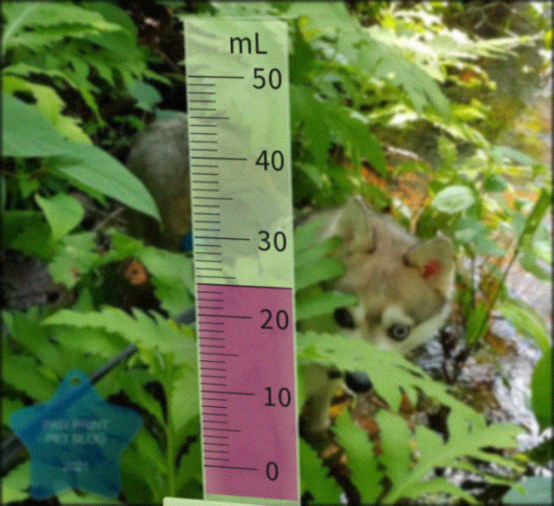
24 (mL)
